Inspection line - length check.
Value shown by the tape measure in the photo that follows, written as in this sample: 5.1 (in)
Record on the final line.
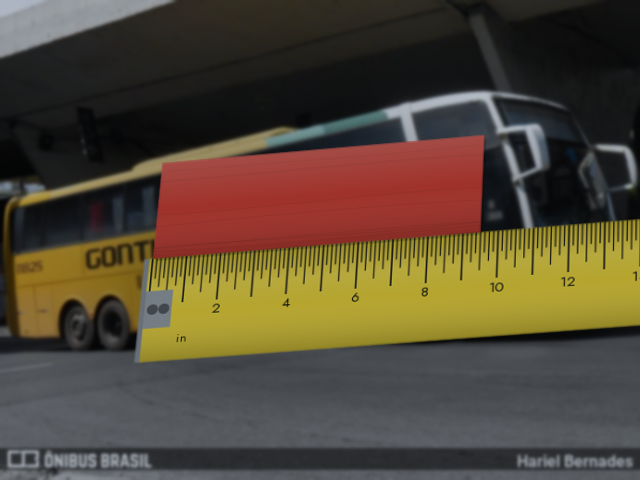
9.5 (in)
